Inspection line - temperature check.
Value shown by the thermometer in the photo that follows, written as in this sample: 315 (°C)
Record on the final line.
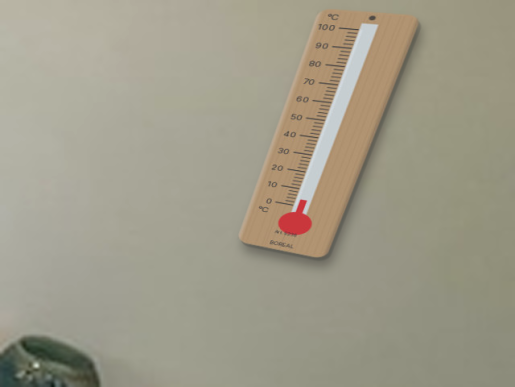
4 (°C)
